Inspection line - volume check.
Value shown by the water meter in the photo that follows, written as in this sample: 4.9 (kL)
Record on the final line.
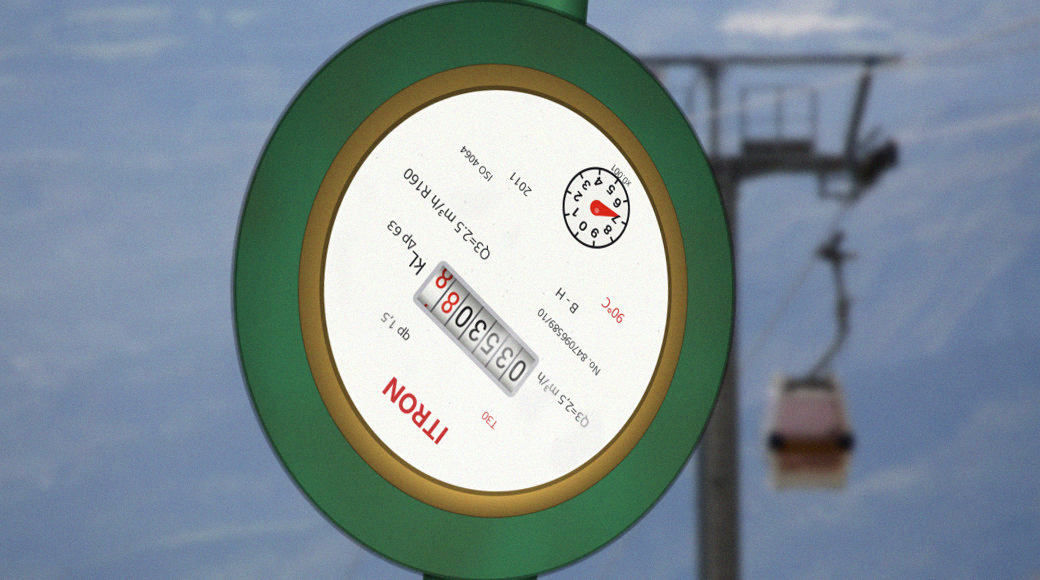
3530.876 (kL)
